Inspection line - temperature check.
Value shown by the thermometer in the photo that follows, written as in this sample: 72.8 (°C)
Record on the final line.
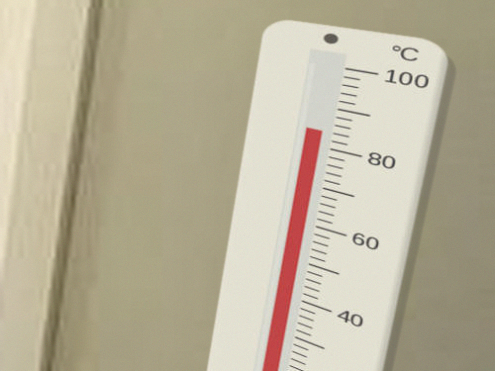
84 (°C)
